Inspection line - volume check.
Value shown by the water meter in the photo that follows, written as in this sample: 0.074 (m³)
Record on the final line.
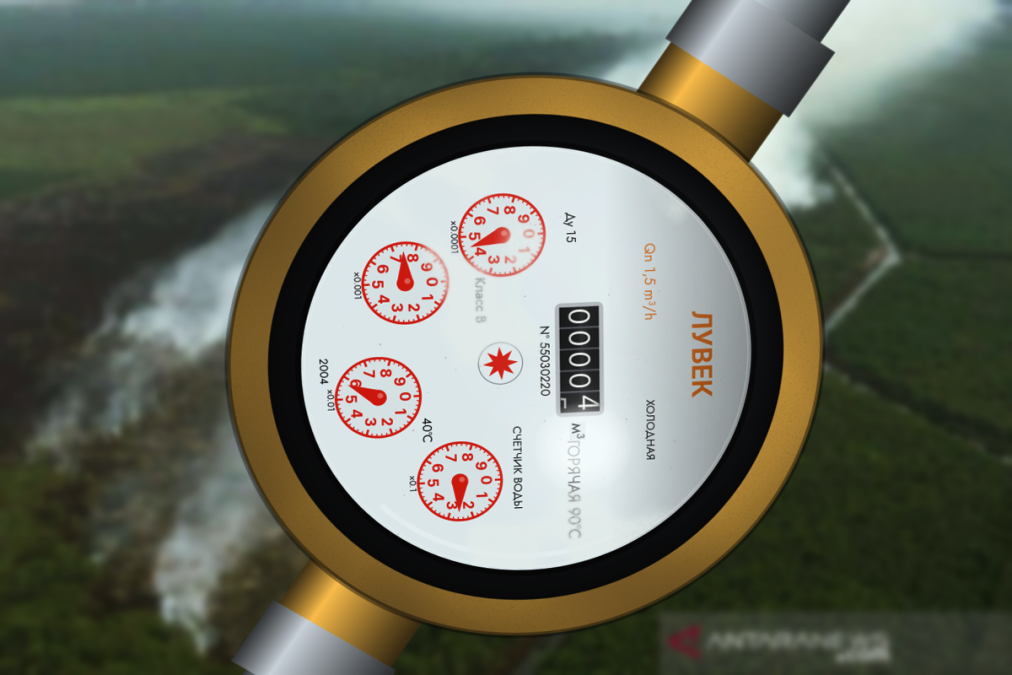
4.2574 (m³)
